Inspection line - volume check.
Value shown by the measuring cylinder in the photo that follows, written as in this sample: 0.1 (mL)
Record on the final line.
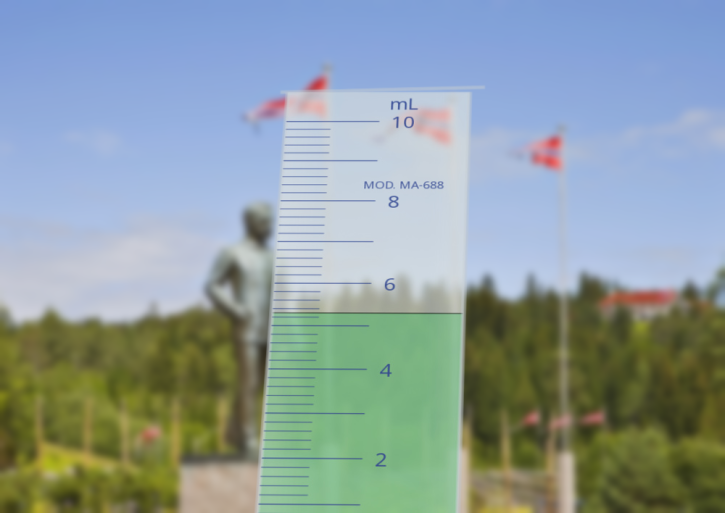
5.3 (mL)
